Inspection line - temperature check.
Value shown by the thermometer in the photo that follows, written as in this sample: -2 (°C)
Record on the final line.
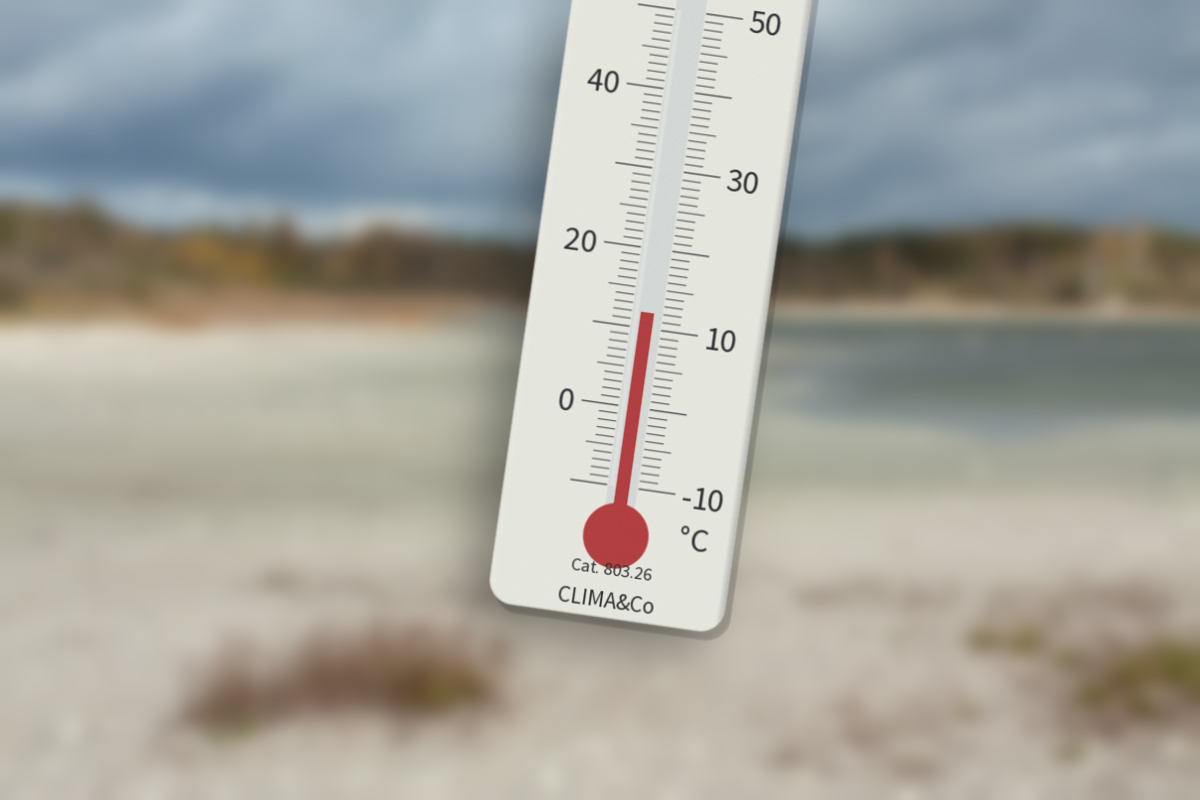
12 (°C)
